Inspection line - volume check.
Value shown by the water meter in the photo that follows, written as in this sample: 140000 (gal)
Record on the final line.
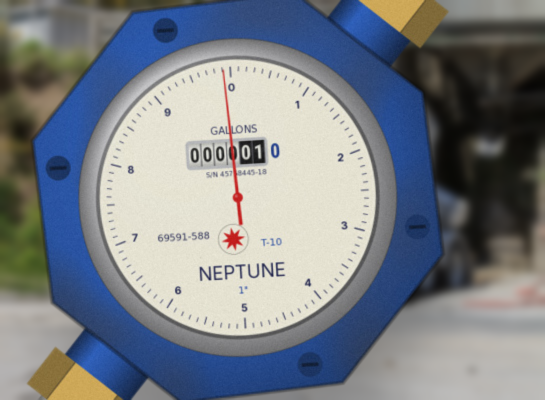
9.9 (gal)
